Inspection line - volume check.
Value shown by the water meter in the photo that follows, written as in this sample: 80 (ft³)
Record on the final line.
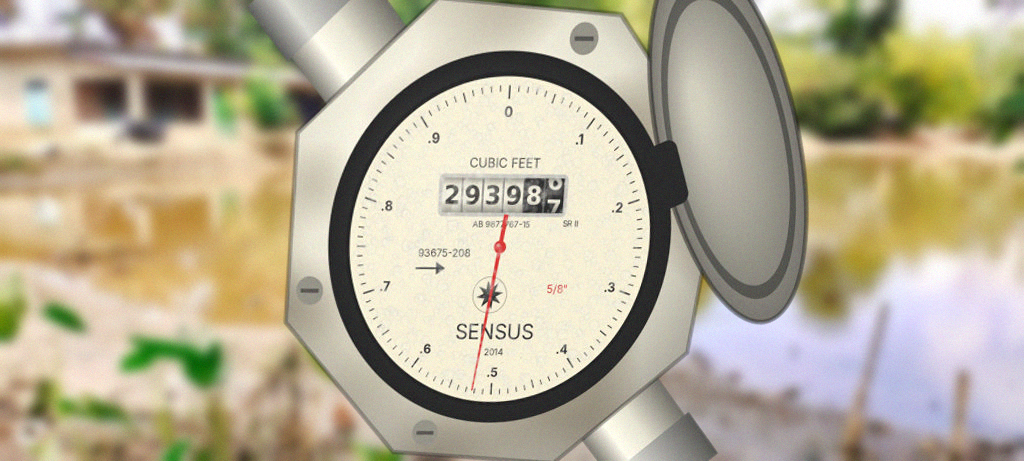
293986.52 (ft³)
